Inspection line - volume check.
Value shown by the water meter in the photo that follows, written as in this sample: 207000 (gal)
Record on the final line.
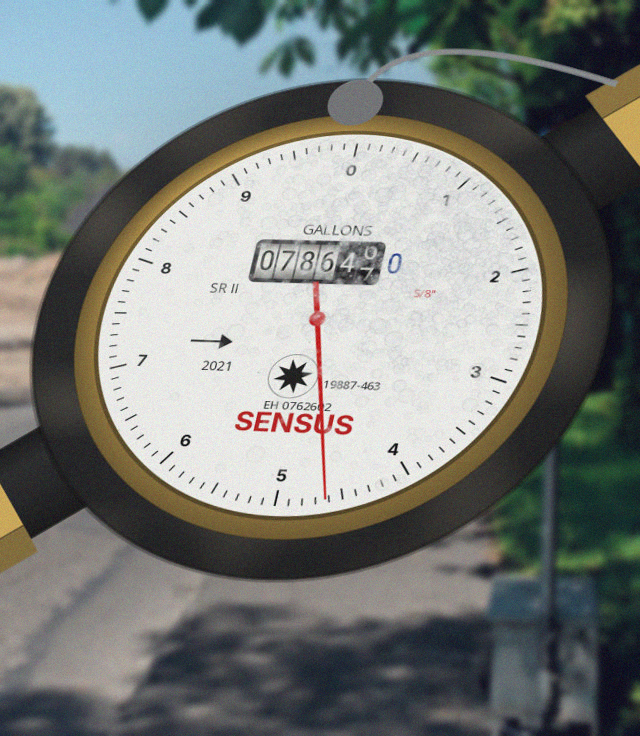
786464.6 (gal)
